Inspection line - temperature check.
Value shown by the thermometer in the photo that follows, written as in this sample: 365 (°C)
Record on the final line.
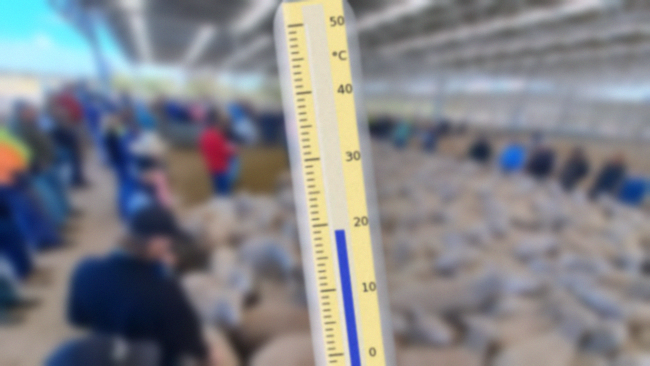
19 (°C)
